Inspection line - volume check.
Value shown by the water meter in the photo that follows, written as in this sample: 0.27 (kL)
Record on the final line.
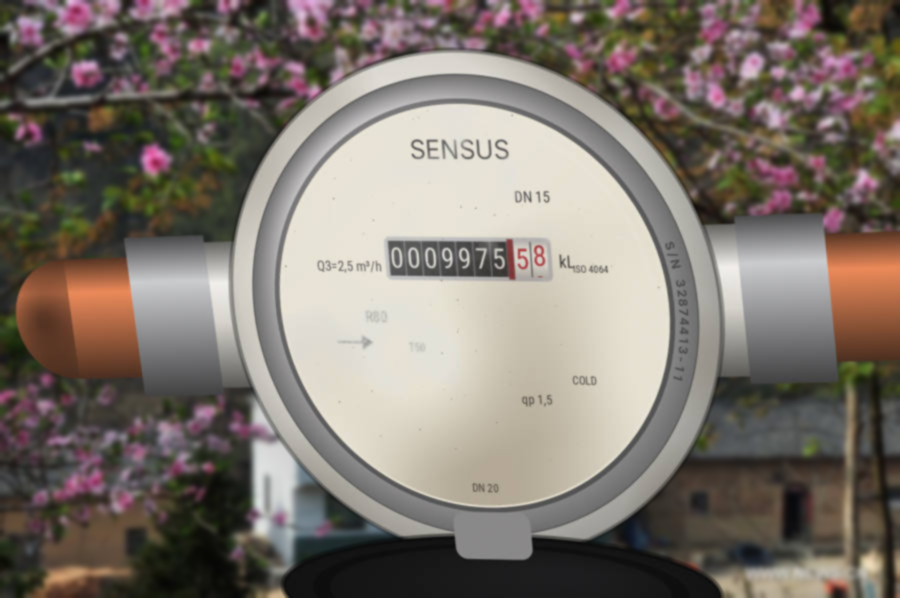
9975.58 (kL)
